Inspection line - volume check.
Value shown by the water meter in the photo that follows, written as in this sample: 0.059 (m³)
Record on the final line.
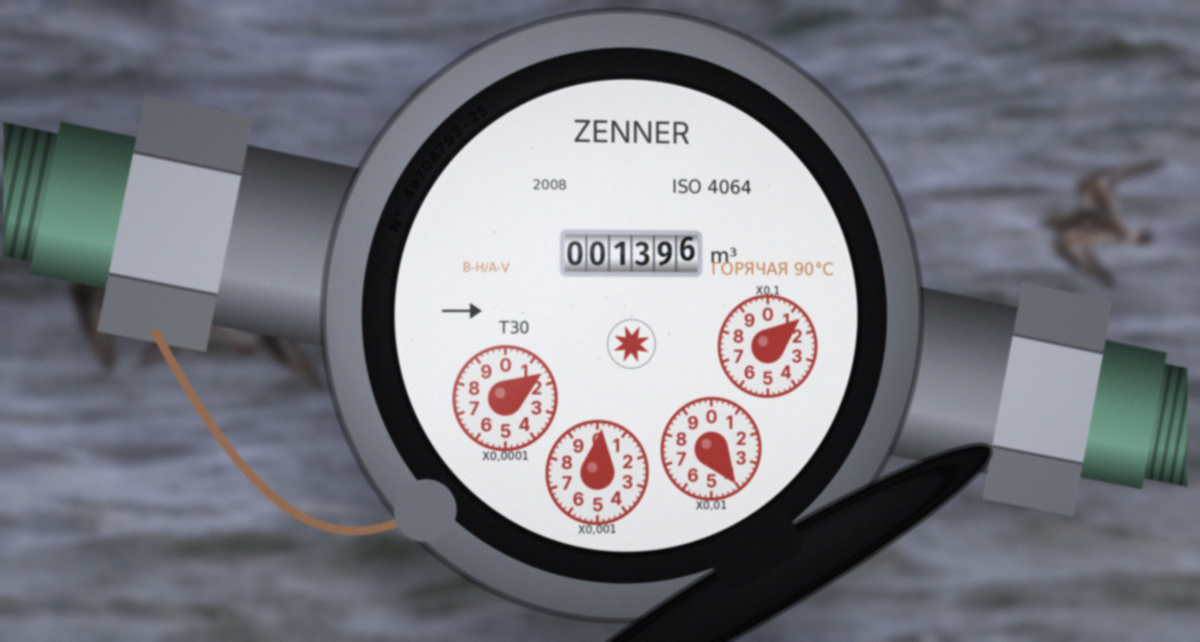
1396.1401 (m³)
